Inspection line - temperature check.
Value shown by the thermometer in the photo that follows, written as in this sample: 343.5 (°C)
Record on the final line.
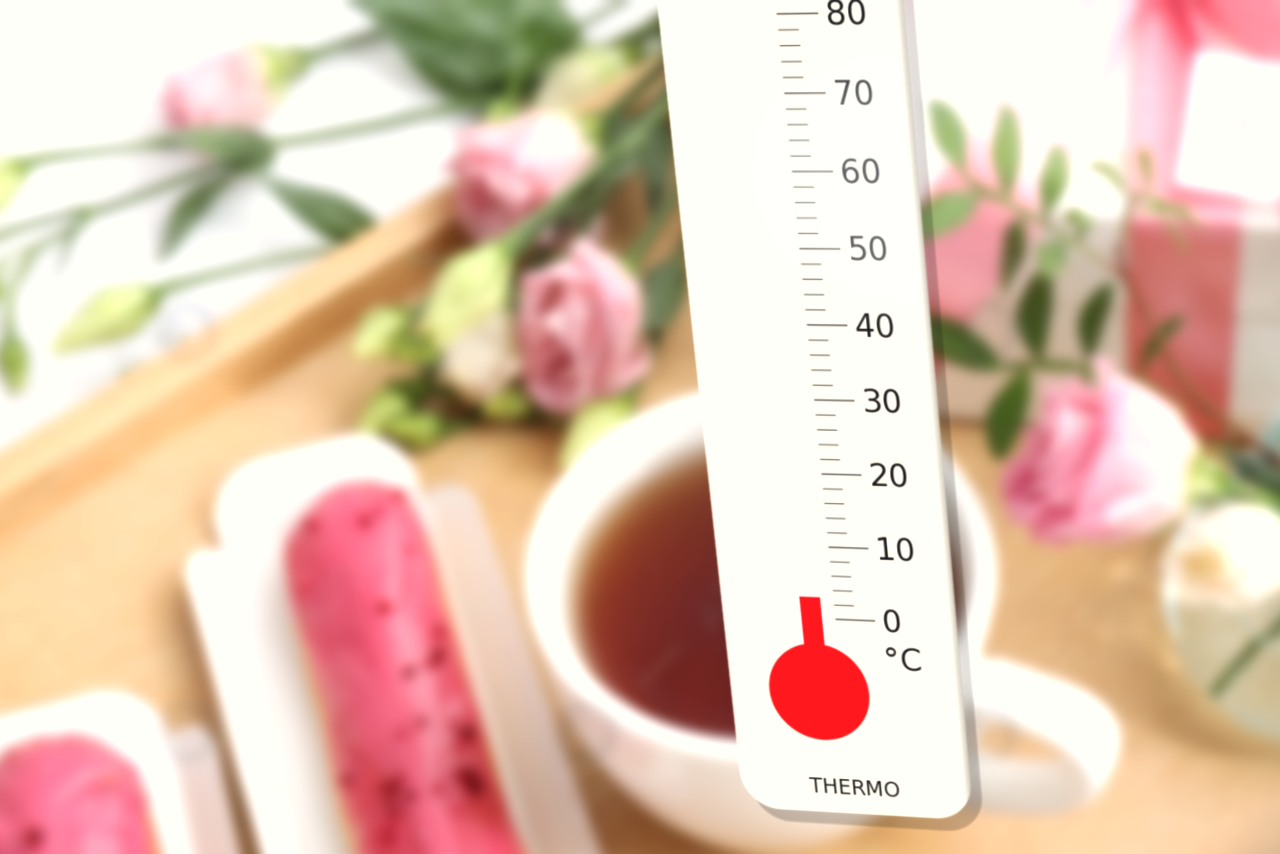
3 (°C)
